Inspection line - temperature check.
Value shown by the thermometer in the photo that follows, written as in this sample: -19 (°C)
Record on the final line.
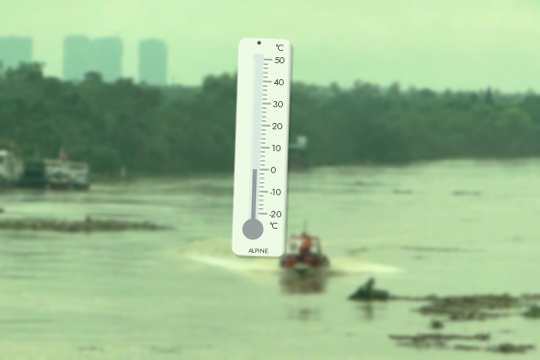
0 (°C)
